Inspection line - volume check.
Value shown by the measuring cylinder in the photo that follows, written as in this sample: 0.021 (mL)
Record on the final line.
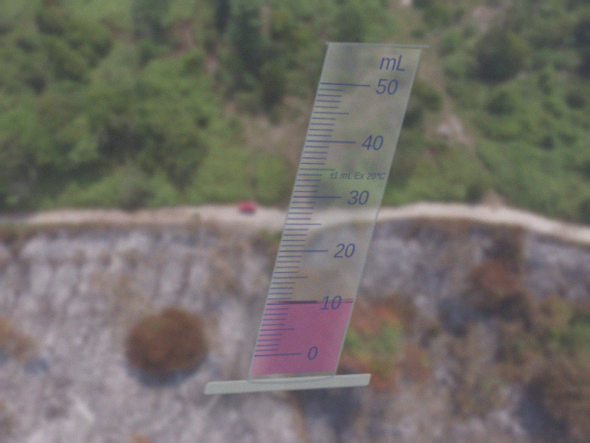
10 (mL)
